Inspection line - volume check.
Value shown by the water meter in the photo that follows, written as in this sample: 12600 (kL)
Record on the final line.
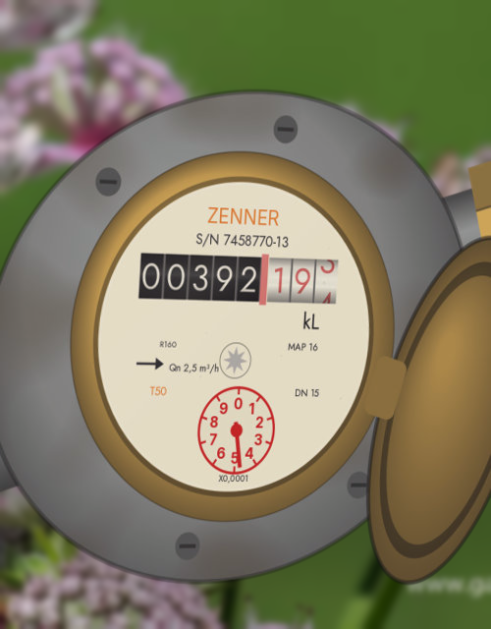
392.1934 (kL)
